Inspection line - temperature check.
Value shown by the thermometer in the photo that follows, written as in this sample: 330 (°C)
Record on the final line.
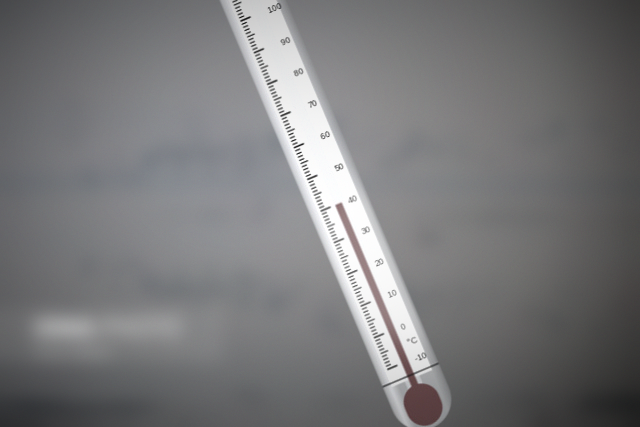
40 (°C)
